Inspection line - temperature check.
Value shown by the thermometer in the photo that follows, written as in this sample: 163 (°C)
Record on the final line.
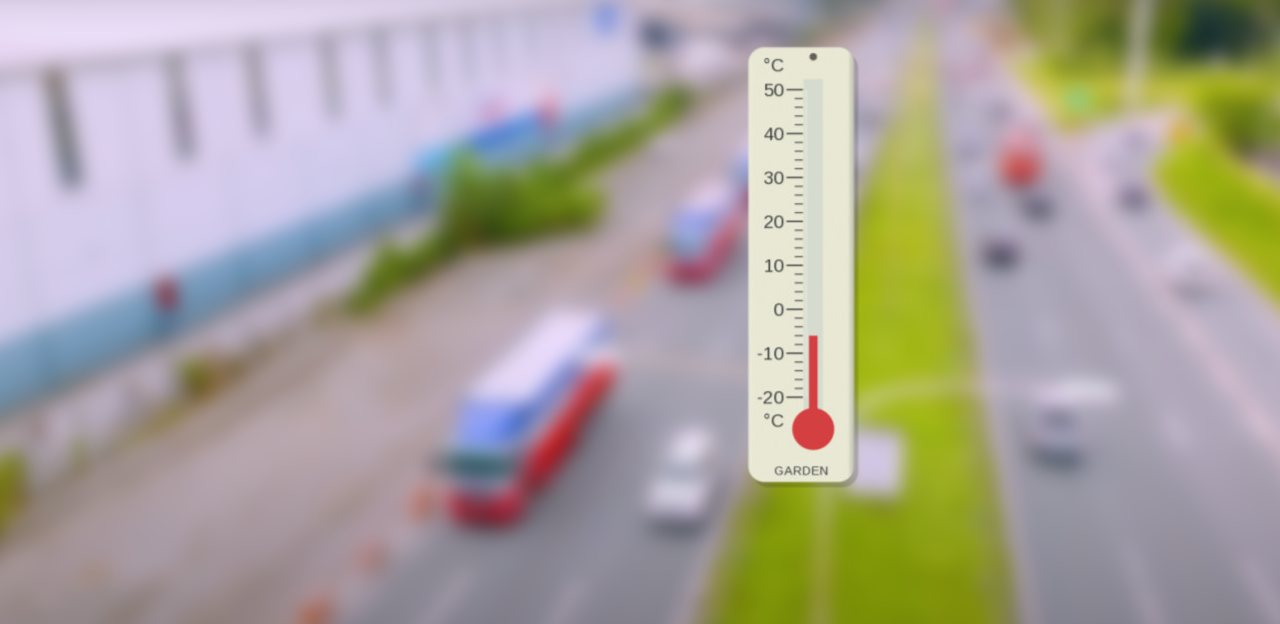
-6 (°C)
